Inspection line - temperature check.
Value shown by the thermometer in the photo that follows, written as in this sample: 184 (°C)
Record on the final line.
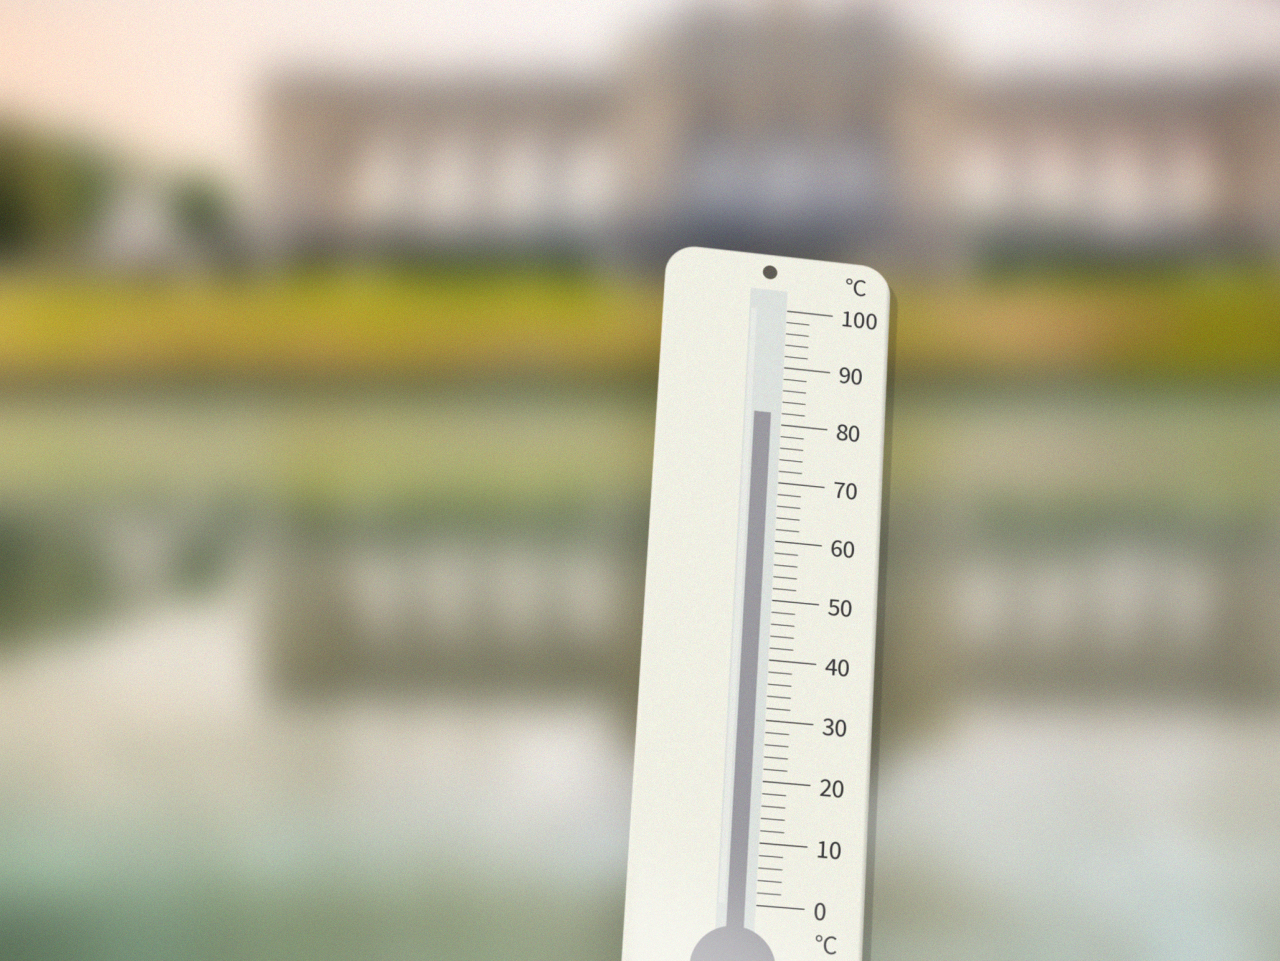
82 (°C)
